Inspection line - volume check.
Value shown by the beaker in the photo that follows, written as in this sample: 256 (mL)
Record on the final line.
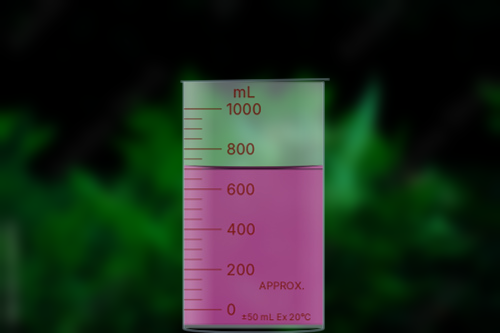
700 (mL)
